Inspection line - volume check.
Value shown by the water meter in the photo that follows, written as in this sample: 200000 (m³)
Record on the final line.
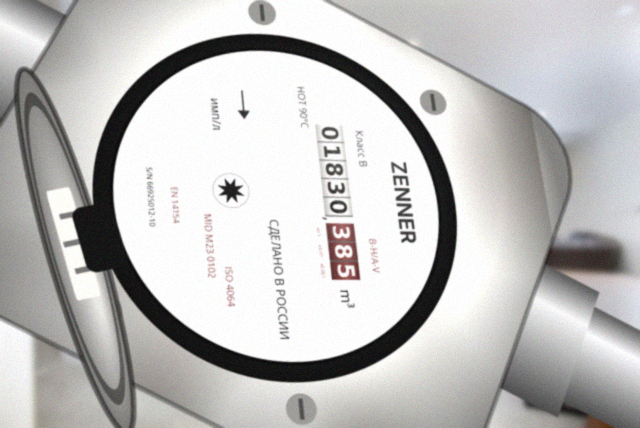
1830.385 (m³)
